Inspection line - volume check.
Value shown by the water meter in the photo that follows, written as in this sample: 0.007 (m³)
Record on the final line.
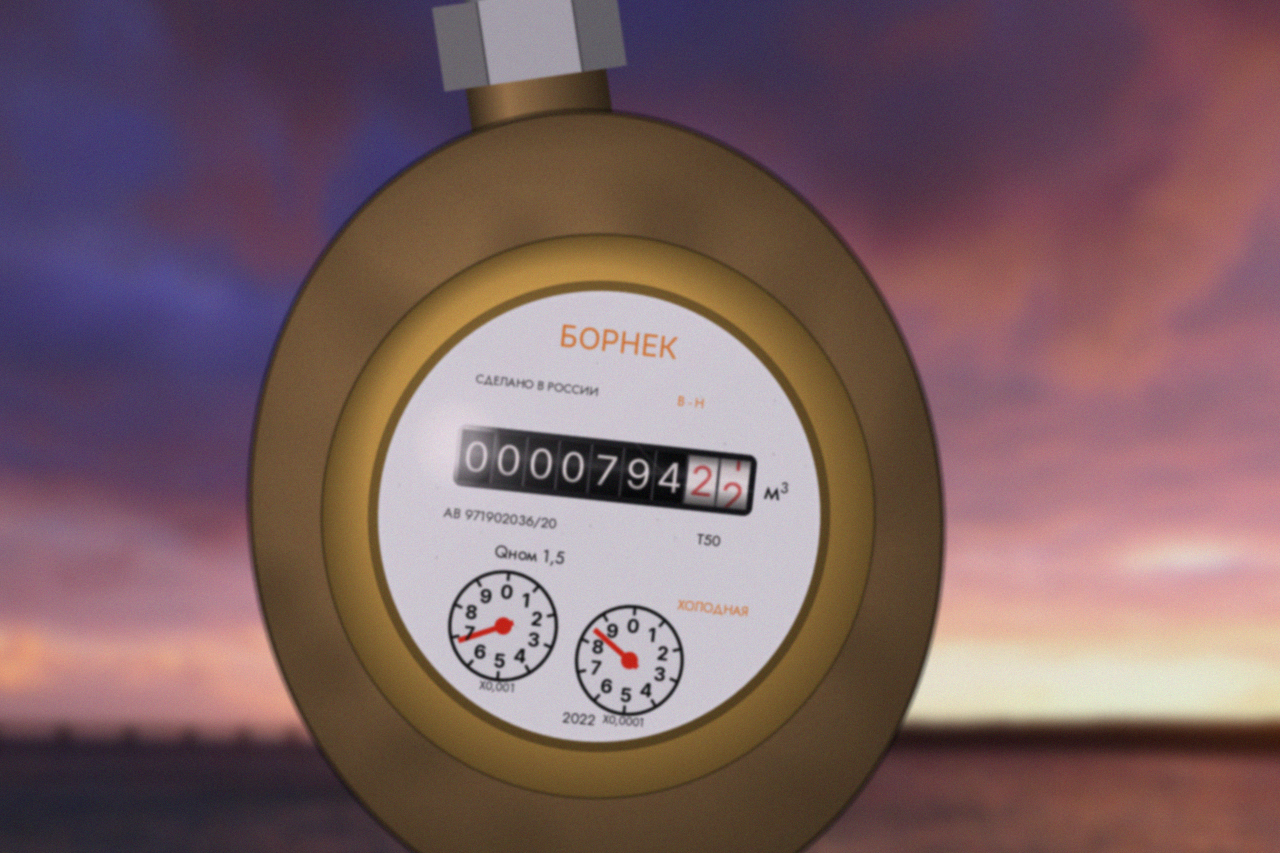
794.2168 (m³)
